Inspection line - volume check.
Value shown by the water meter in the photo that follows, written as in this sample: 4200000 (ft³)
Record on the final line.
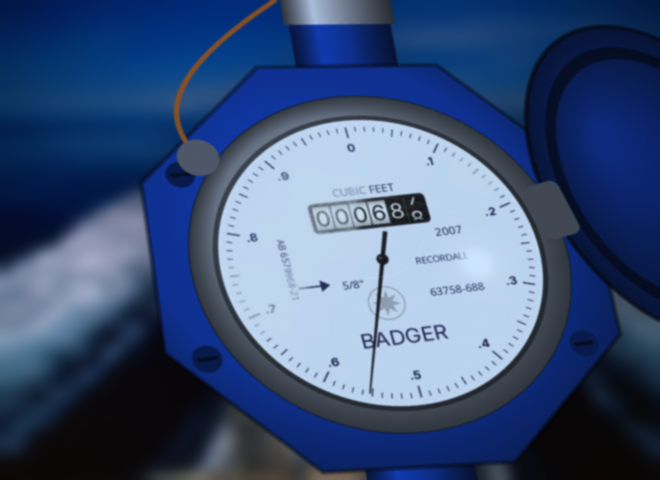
687.55 (ft³)
